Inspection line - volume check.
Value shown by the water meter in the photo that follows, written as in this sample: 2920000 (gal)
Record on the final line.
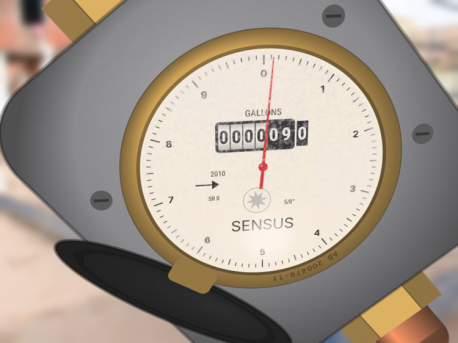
90.1 (gal)
